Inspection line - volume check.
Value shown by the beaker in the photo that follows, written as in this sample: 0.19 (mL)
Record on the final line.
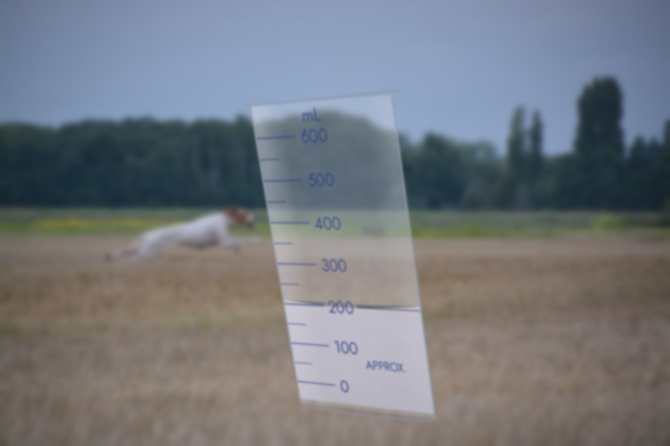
200 (mL)
